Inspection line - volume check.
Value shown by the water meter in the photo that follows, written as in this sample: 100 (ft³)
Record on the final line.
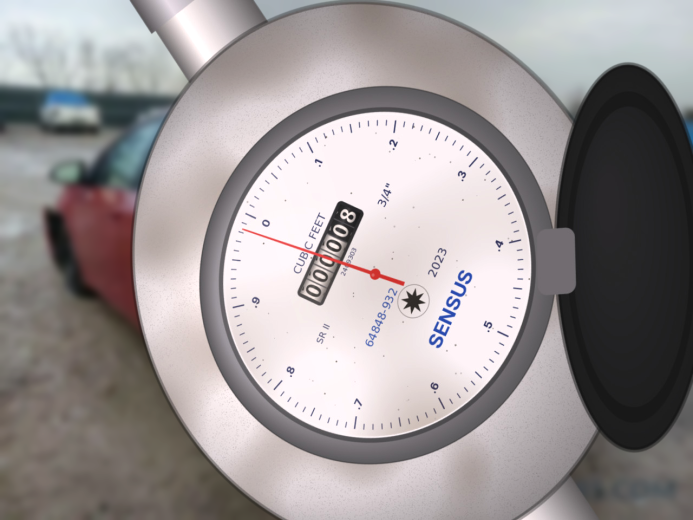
7.98 (ft³)
